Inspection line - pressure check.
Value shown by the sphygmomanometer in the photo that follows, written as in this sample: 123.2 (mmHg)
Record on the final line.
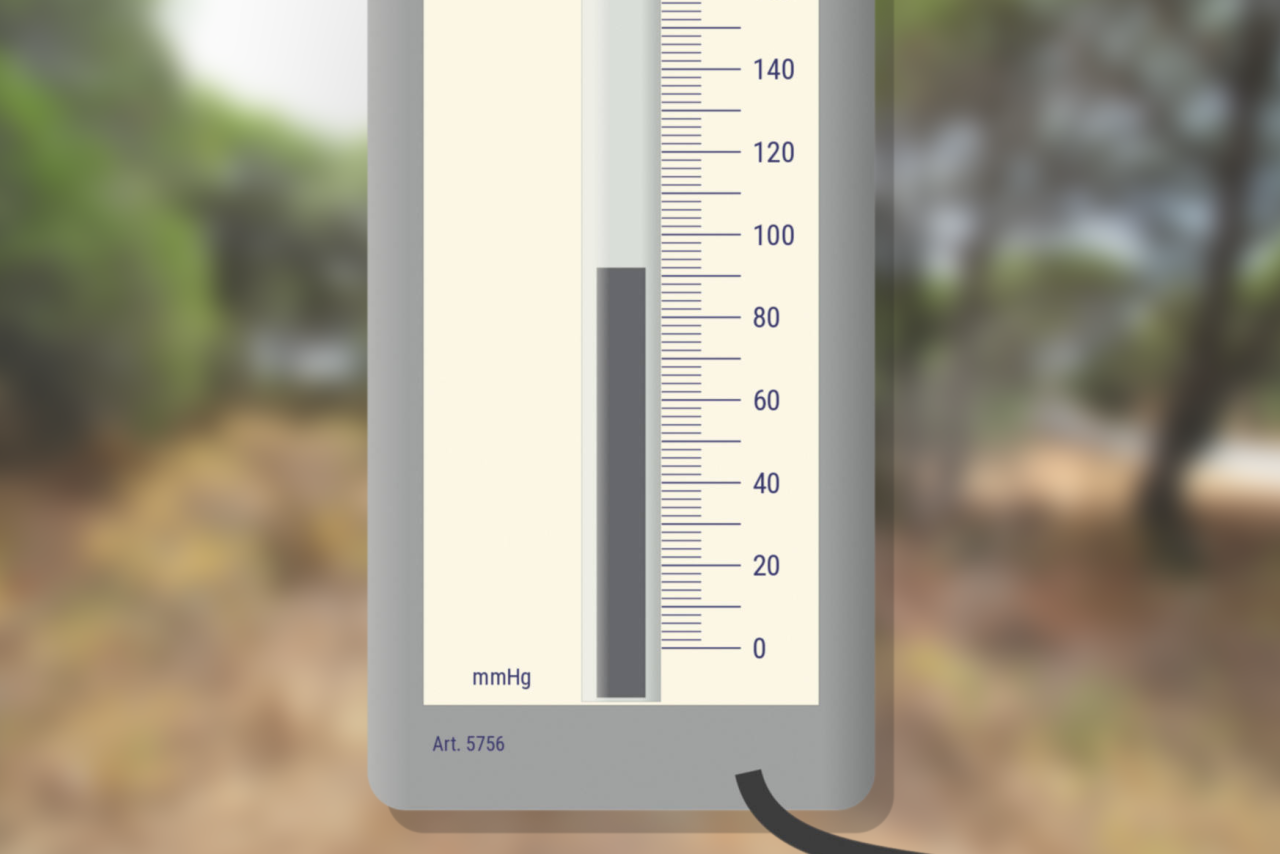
92 (mmHg)
